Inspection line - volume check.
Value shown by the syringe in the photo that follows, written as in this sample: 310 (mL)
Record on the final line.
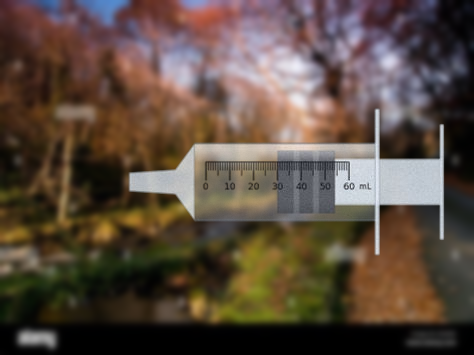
30 (mL)
